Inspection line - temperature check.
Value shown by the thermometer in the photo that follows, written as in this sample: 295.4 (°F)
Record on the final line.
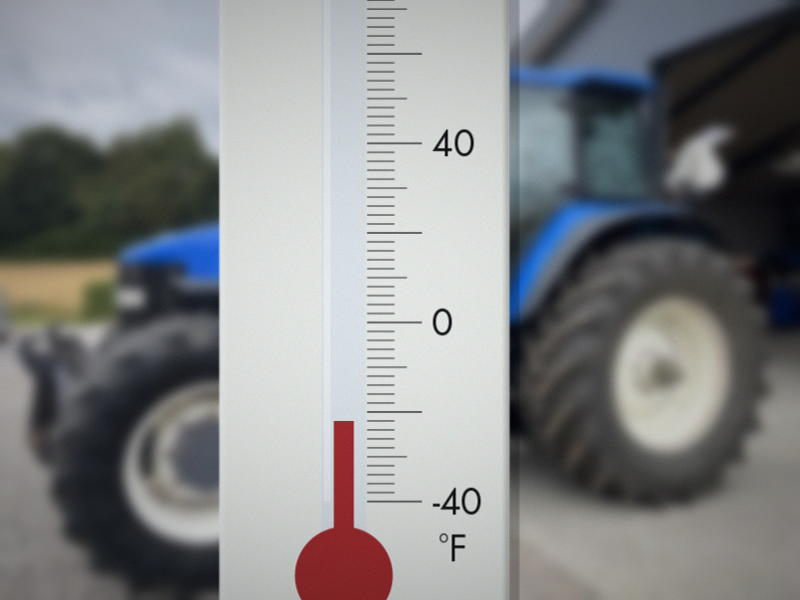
-22 (°F)
